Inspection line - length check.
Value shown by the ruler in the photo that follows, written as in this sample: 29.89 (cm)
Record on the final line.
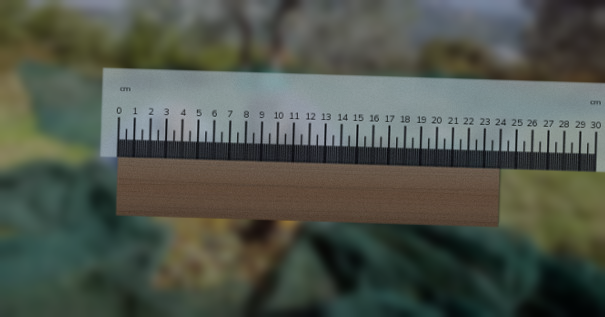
24 (cm)
